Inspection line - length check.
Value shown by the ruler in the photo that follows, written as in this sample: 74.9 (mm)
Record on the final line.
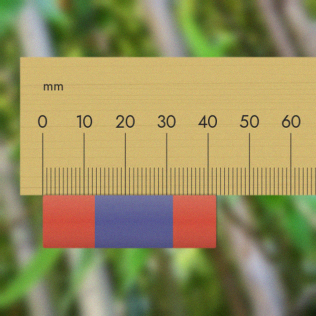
42 (mm)
